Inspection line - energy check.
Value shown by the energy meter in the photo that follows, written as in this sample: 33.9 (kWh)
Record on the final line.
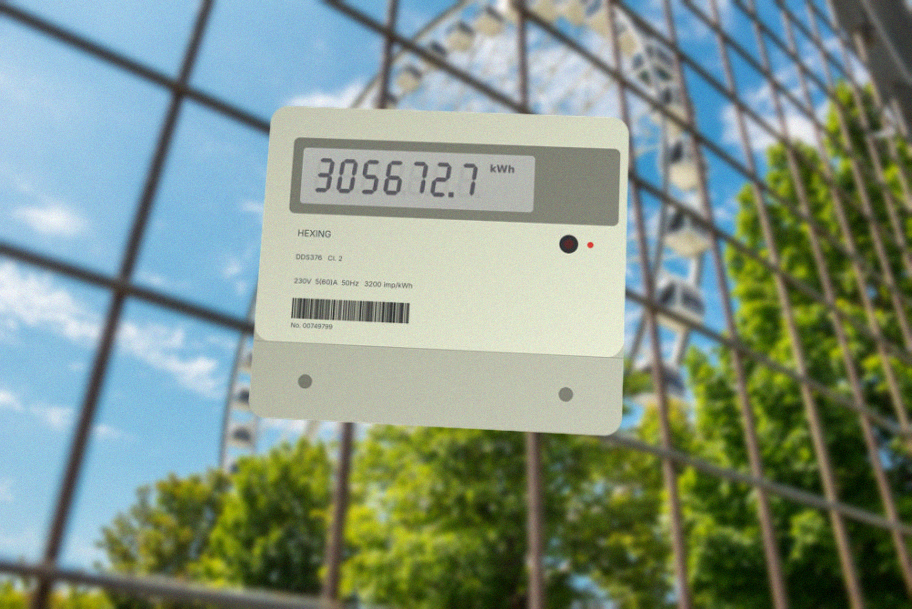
305672.7 (kWh)
